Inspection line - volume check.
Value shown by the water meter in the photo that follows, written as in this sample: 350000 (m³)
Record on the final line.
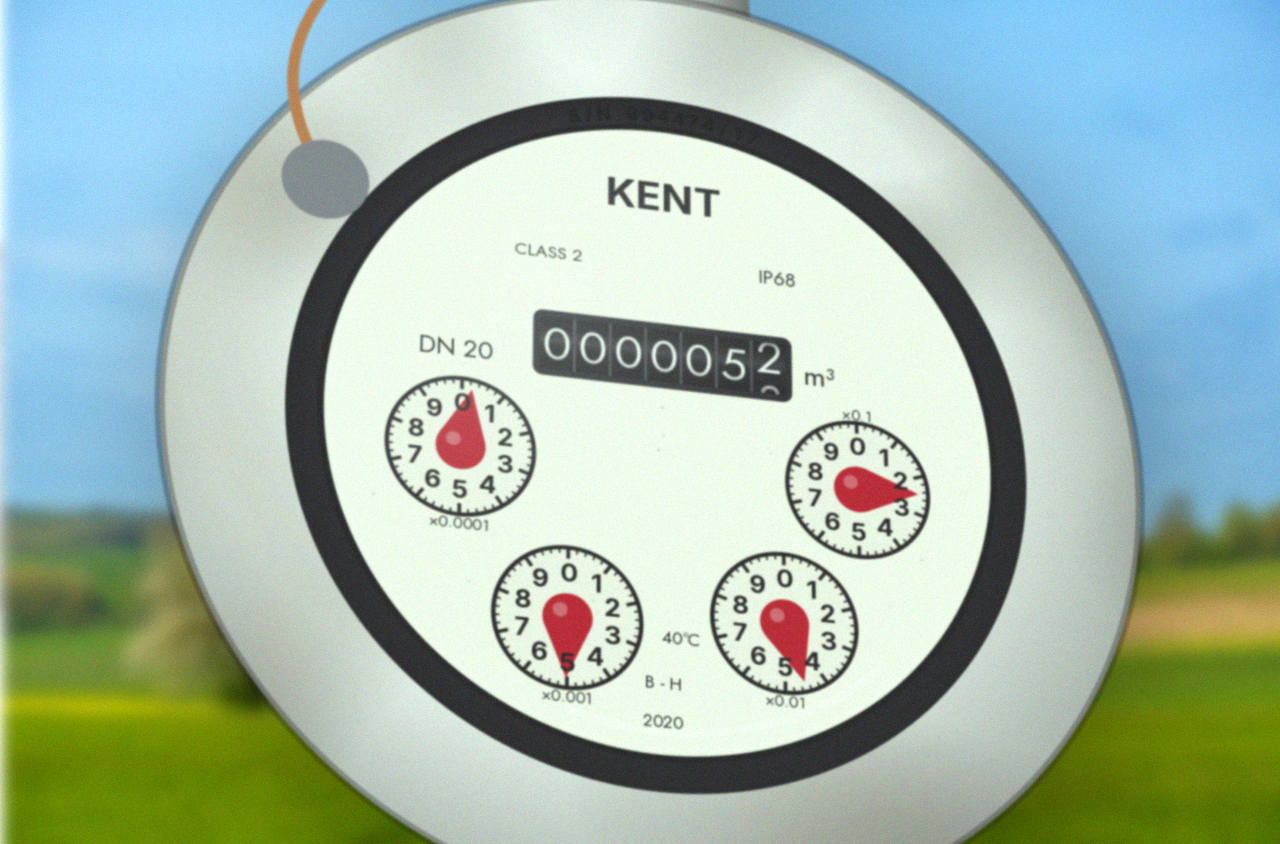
52.2450 (m³)
